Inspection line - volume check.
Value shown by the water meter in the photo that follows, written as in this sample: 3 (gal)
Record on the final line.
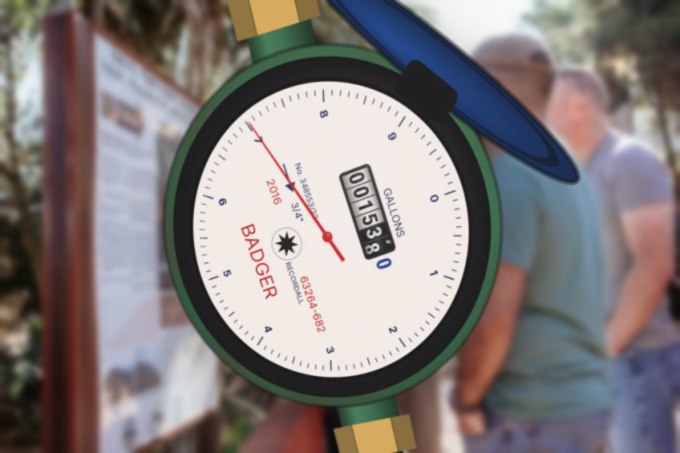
15377.0 (gal)
